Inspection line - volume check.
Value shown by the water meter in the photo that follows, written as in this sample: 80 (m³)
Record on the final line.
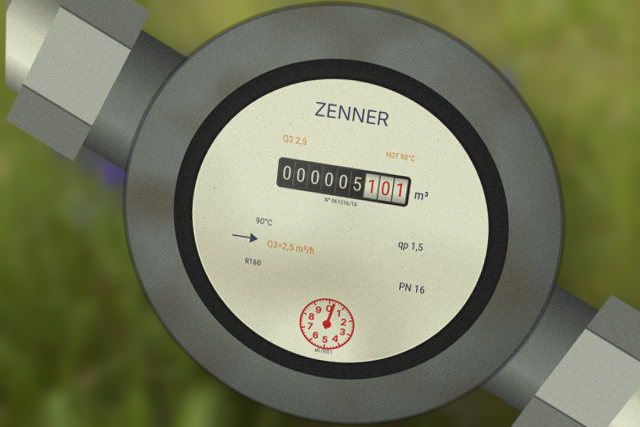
5.1010 (m³)
